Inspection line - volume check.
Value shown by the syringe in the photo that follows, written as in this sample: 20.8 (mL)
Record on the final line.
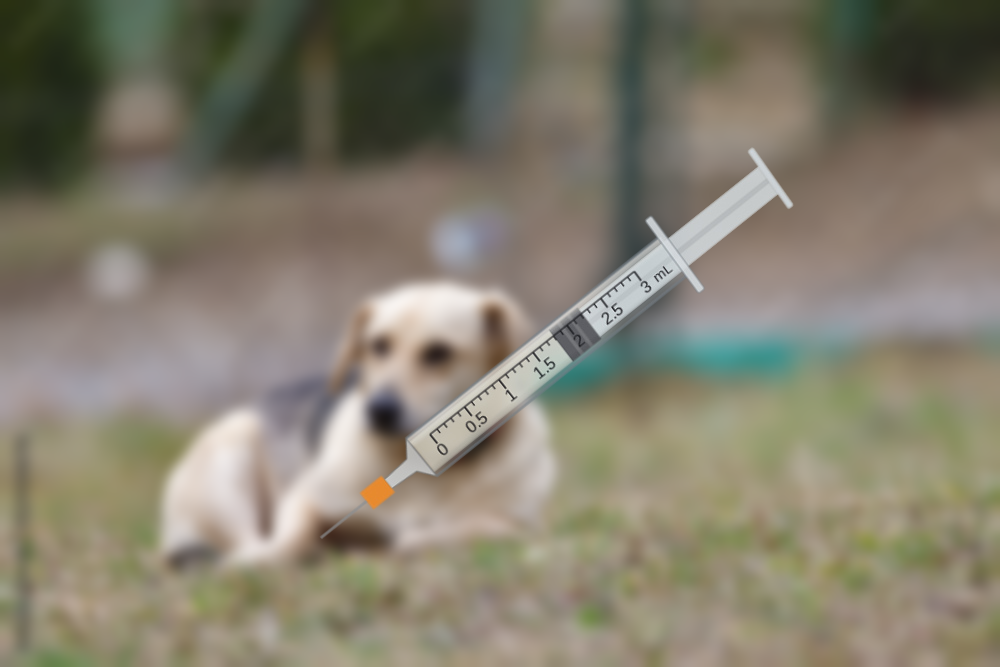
1.8 (mL)
